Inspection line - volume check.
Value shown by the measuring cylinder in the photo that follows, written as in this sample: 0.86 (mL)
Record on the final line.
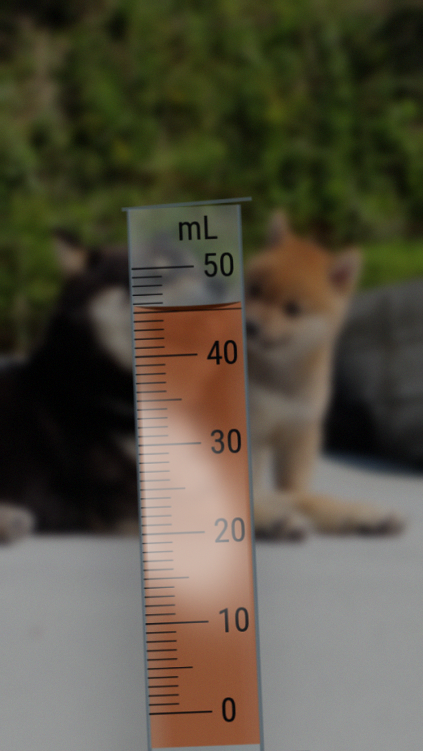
45 (mL)
